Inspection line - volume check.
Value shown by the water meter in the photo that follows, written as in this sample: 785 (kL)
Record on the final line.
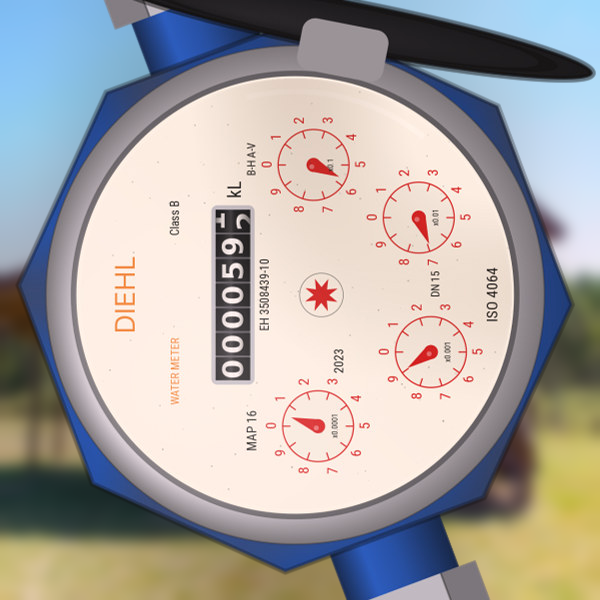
591.5690 (kL)
